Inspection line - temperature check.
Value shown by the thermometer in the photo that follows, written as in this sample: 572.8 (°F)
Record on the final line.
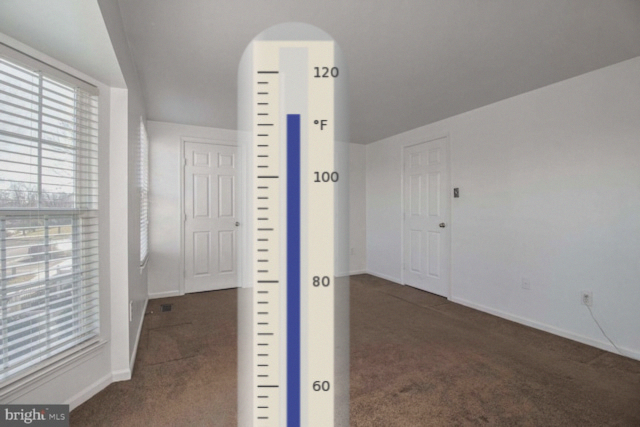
112 (°F)
